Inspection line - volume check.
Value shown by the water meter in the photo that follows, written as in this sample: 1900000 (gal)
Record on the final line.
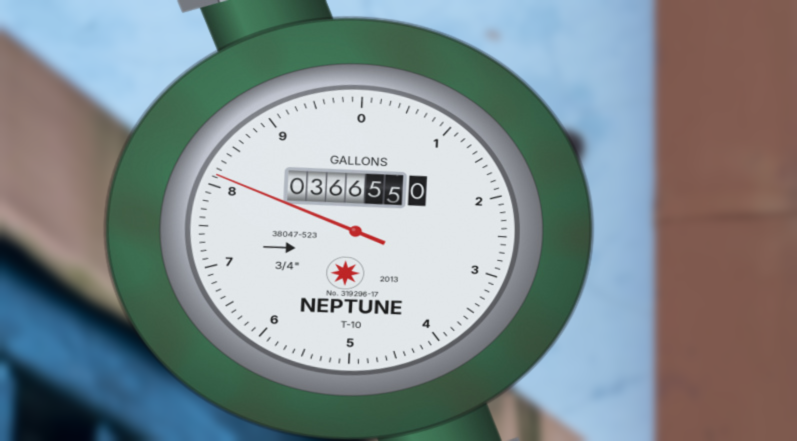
366548.1 (gal)
